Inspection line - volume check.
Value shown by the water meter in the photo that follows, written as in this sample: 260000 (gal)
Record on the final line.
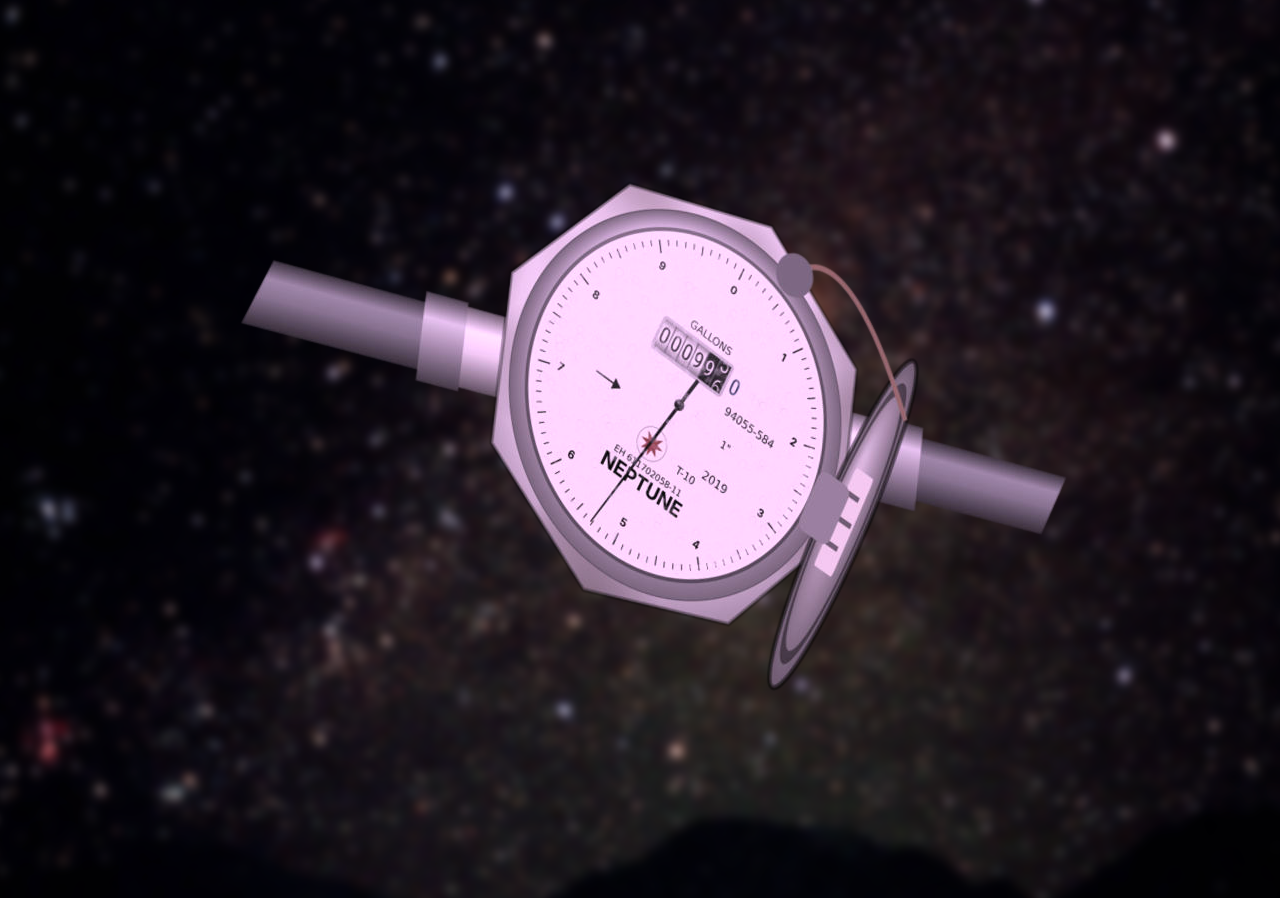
9955.3 (gal)
